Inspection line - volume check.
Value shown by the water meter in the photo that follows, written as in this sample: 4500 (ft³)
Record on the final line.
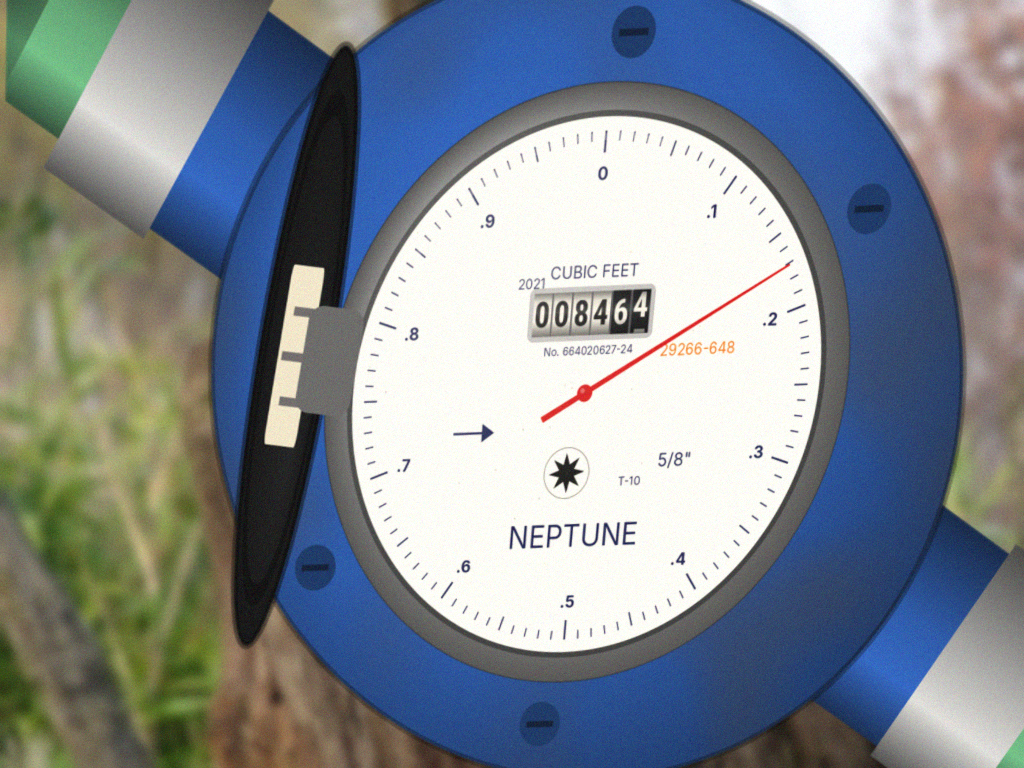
8464.17 (ft³)
